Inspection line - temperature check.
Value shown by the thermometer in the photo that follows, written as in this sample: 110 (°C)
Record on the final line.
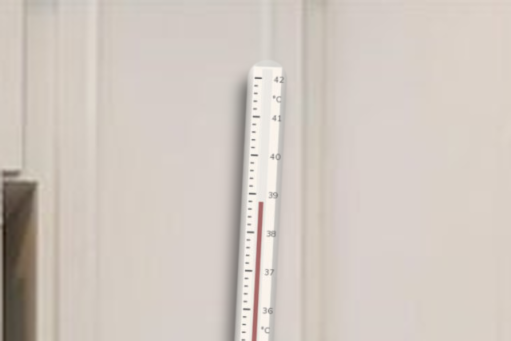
38.8 (°C)
